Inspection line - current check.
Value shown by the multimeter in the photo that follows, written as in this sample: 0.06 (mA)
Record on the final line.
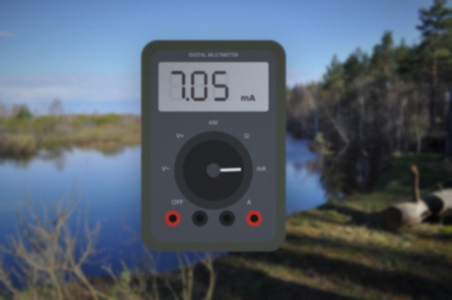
7.05 (mA)
